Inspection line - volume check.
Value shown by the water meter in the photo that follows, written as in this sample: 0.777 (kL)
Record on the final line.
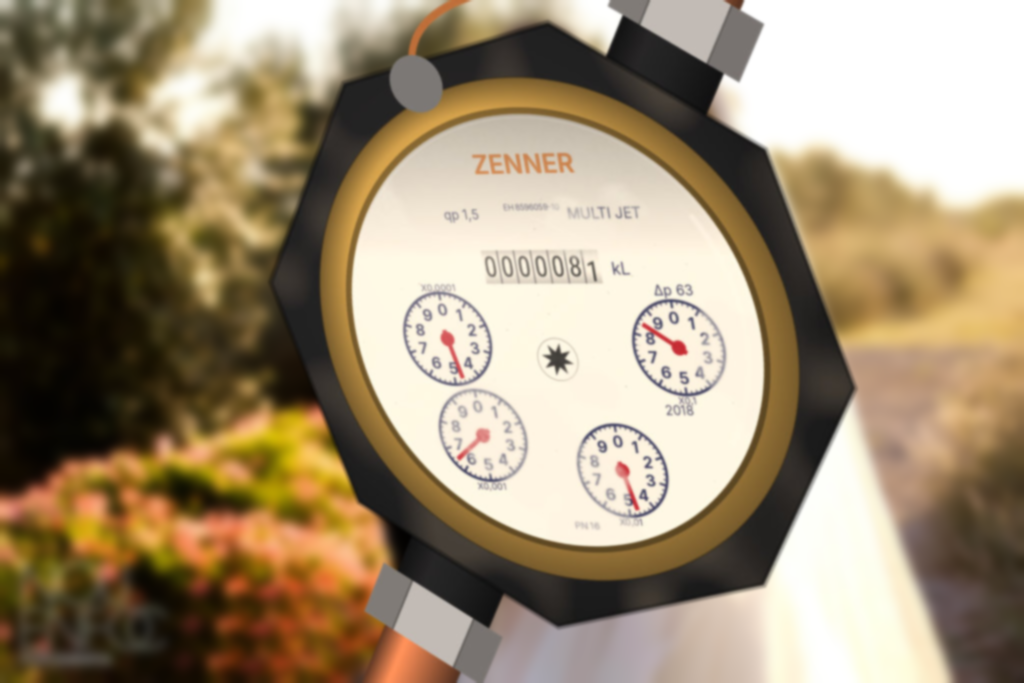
80.8464 (kL)
